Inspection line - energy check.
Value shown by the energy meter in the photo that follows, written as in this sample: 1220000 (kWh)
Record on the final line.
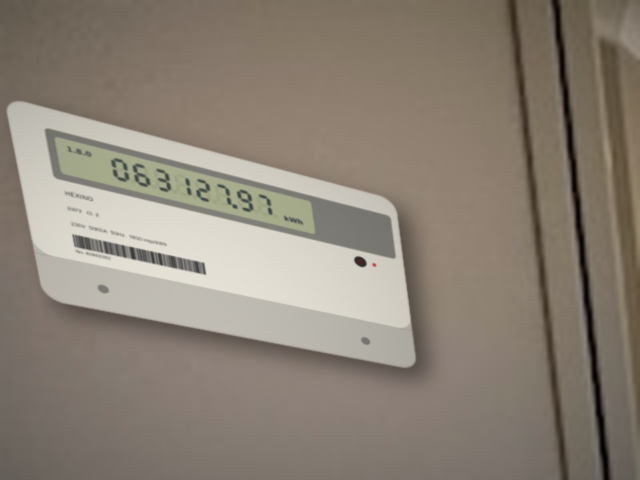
63127.97 (kWh)
